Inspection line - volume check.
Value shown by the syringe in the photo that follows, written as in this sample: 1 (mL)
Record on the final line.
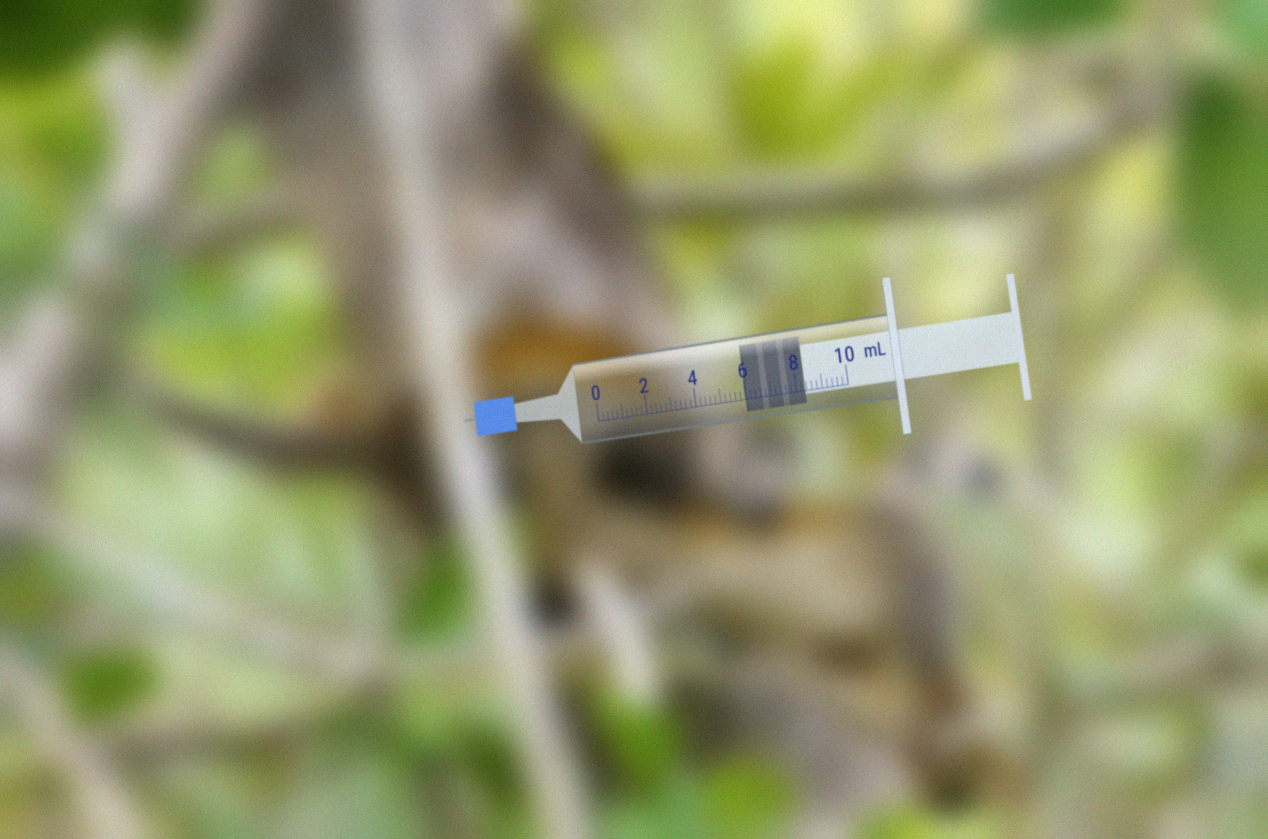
6 (mL)
